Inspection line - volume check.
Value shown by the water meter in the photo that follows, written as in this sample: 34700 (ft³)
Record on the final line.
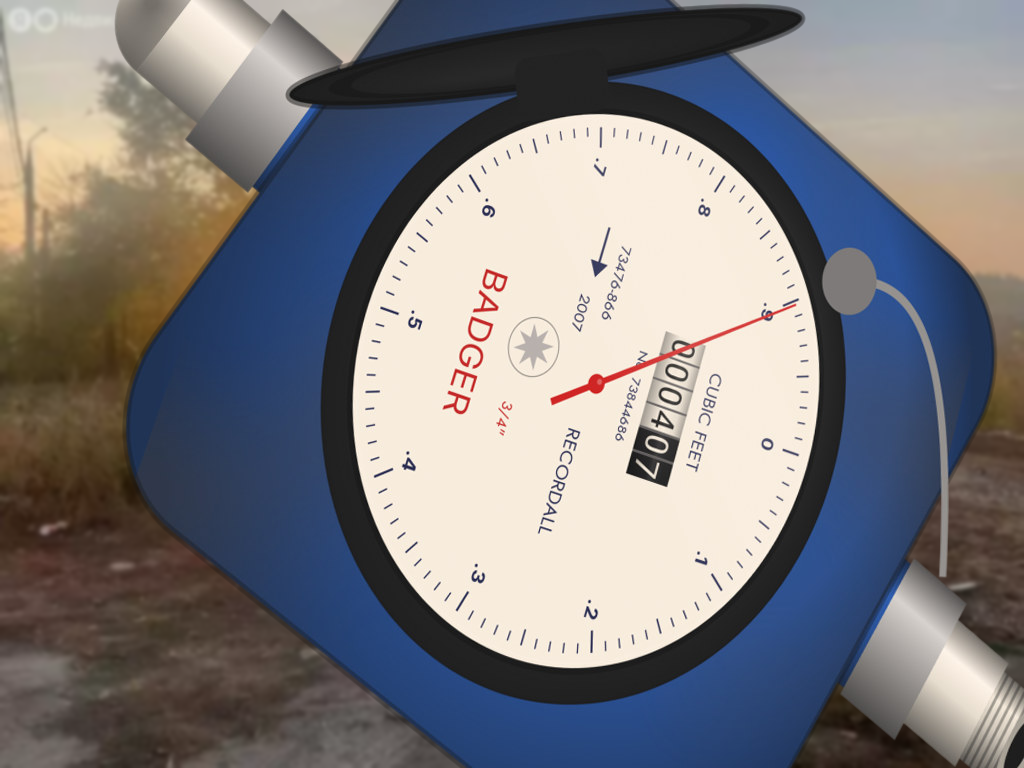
406.90 (ft³)
